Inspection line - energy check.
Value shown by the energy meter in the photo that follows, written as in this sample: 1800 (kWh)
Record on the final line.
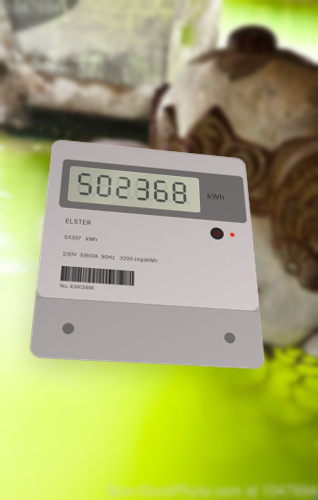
502368 (kWh)
